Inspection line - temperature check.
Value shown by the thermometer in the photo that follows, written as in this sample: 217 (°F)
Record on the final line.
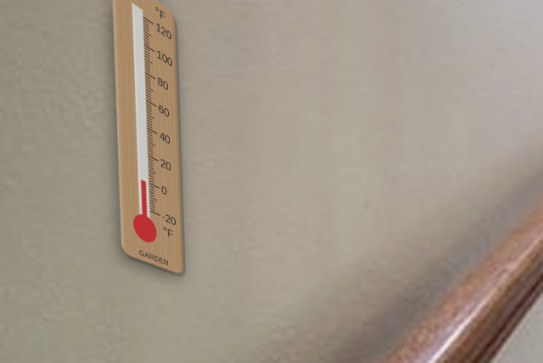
0 (°F)
